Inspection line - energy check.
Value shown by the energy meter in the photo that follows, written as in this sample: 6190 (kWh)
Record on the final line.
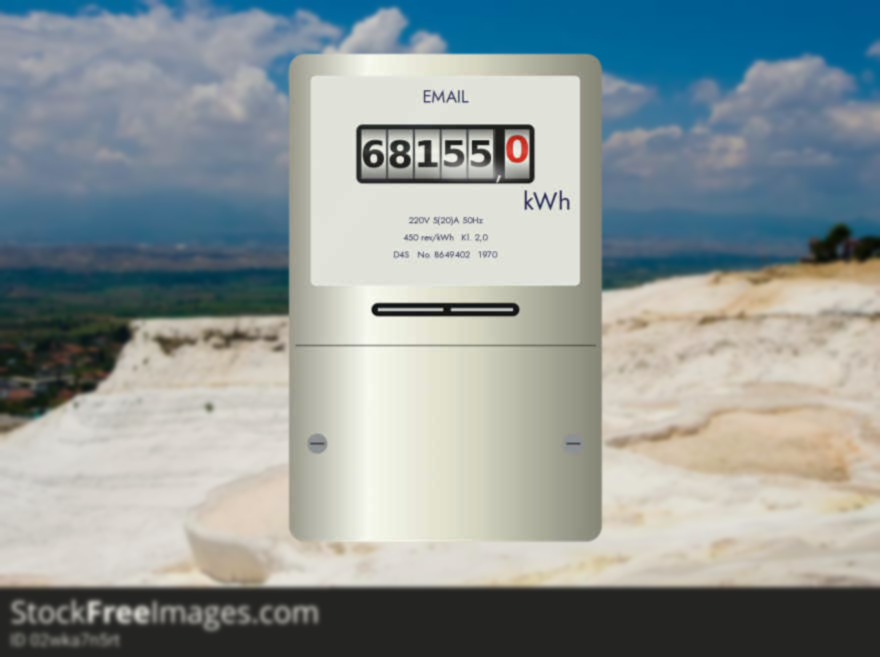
68155.0 (kWh)
